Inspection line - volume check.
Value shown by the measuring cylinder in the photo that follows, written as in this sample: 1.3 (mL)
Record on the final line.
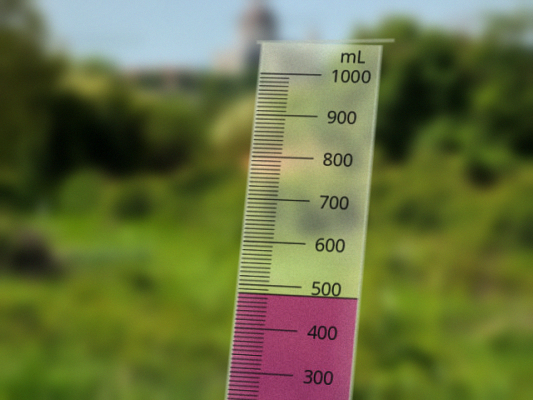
480 (mL)
